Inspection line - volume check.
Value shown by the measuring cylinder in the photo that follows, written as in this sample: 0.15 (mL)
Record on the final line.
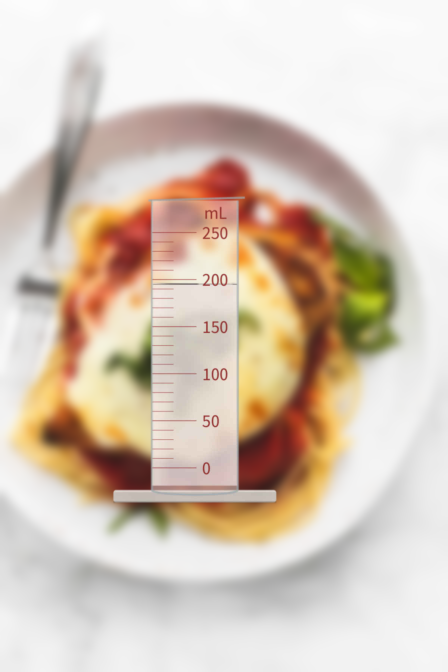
195 (mL)
